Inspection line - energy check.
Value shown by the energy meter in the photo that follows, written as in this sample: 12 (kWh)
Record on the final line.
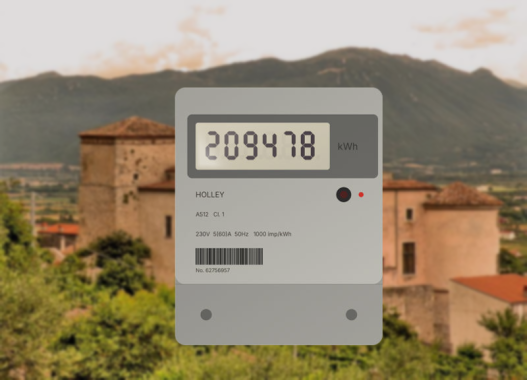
209478 (kWh)
